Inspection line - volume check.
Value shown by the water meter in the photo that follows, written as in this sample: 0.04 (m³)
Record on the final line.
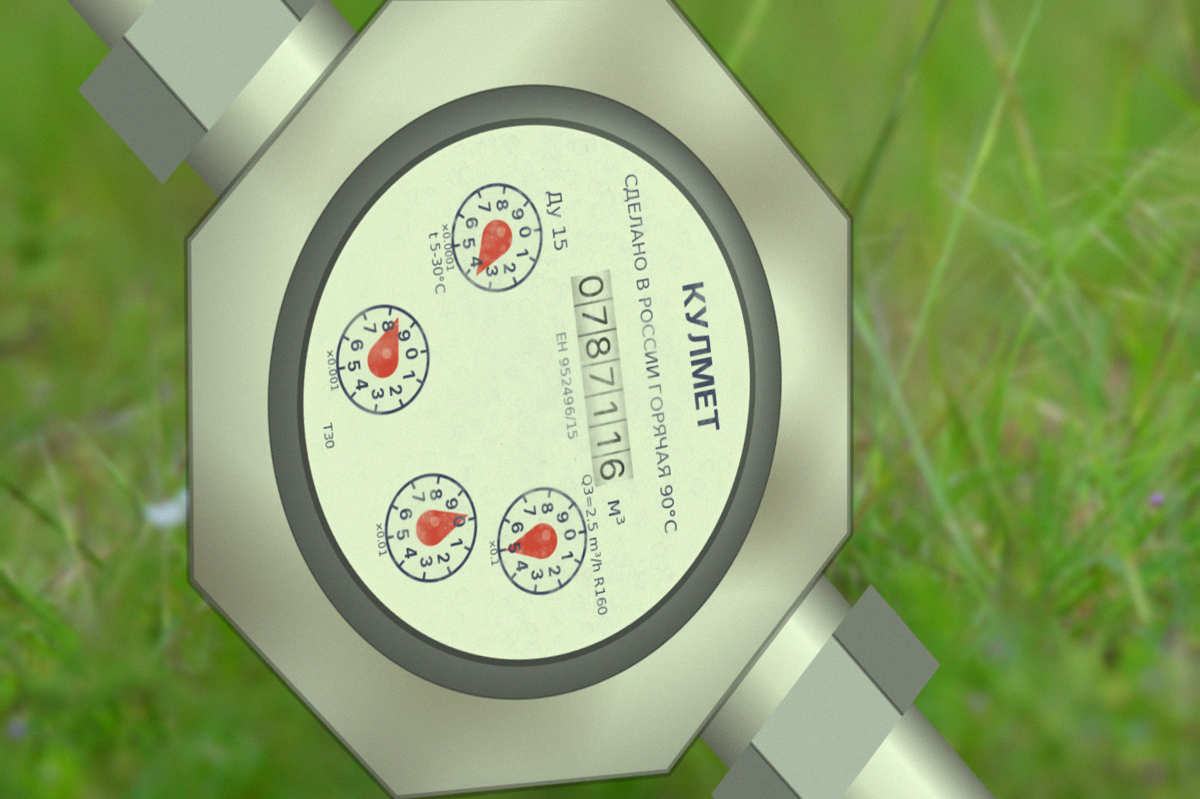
787116.4983 (m³)
